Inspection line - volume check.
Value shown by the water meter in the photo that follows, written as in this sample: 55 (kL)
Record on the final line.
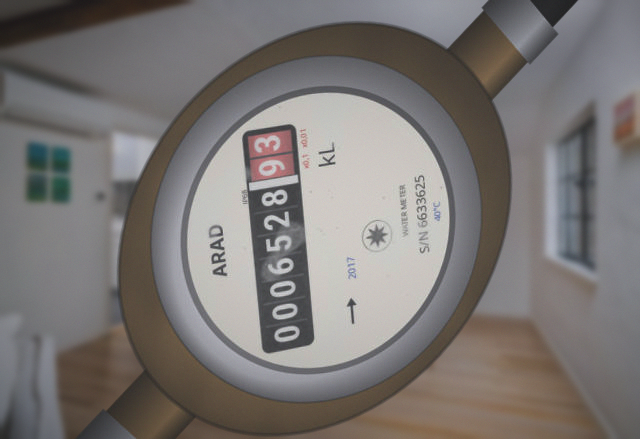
6528.93 (kL)
